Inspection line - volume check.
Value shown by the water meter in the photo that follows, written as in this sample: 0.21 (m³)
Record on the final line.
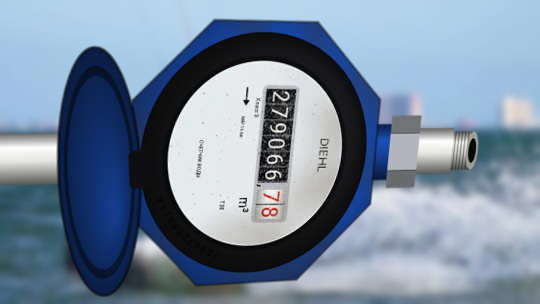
279066.78 (m³)
